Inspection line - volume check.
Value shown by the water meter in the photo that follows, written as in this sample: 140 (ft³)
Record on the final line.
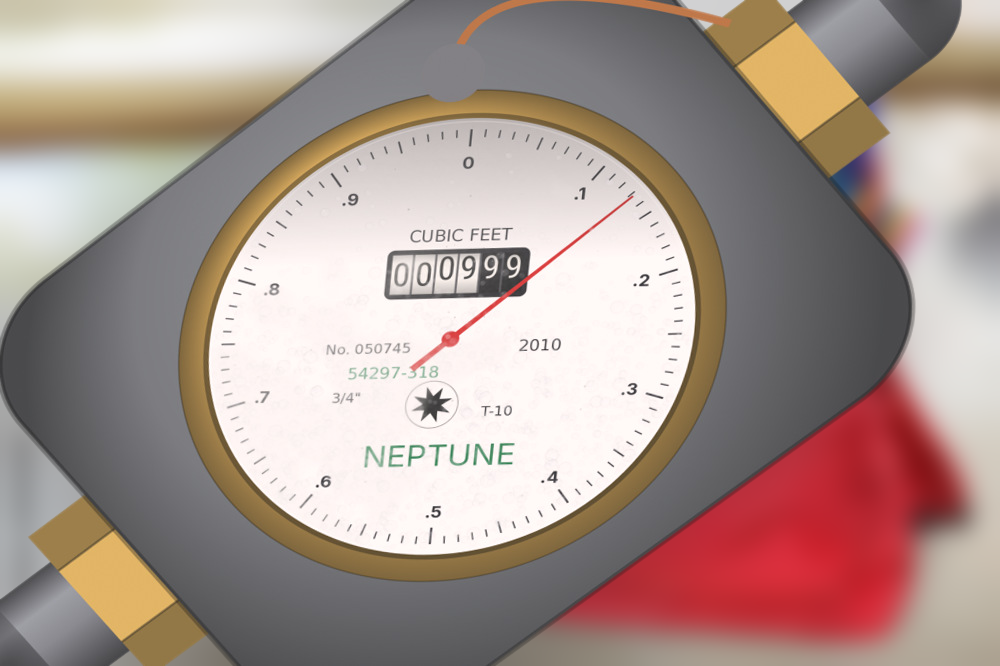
999.13 (ft³)
